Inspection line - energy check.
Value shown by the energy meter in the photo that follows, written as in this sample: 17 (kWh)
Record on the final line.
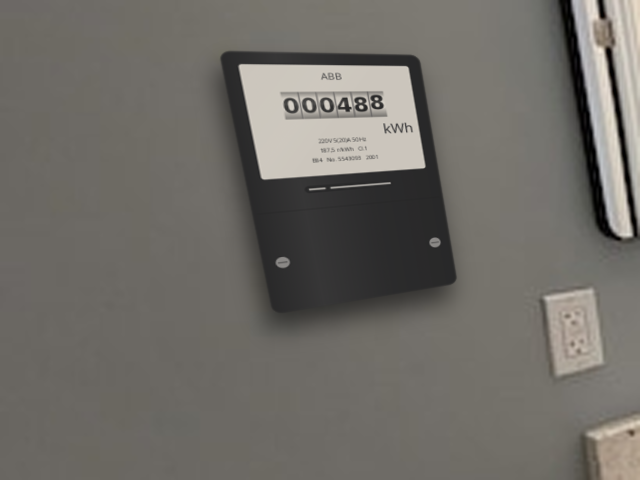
488 (kWh)
